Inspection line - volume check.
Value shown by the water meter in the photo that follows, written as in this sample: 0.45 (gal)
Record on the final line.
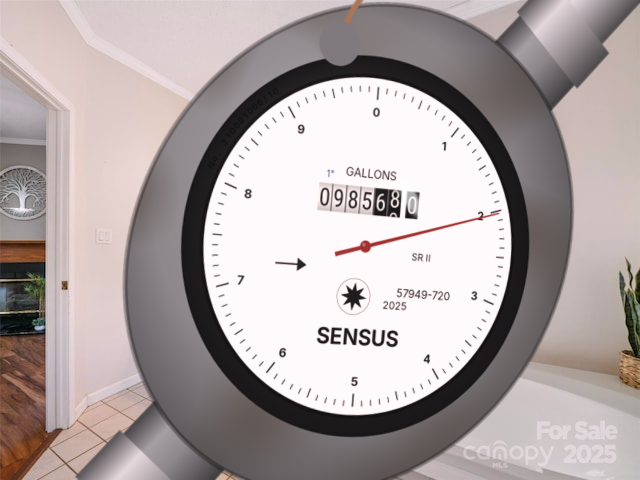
985682.0 (gal)
